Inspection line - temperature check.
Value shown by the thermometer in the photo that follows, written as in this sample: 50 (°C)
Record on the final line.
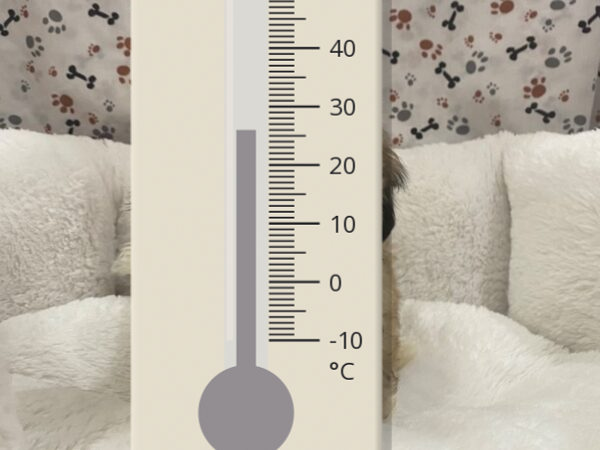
26 (°C)
